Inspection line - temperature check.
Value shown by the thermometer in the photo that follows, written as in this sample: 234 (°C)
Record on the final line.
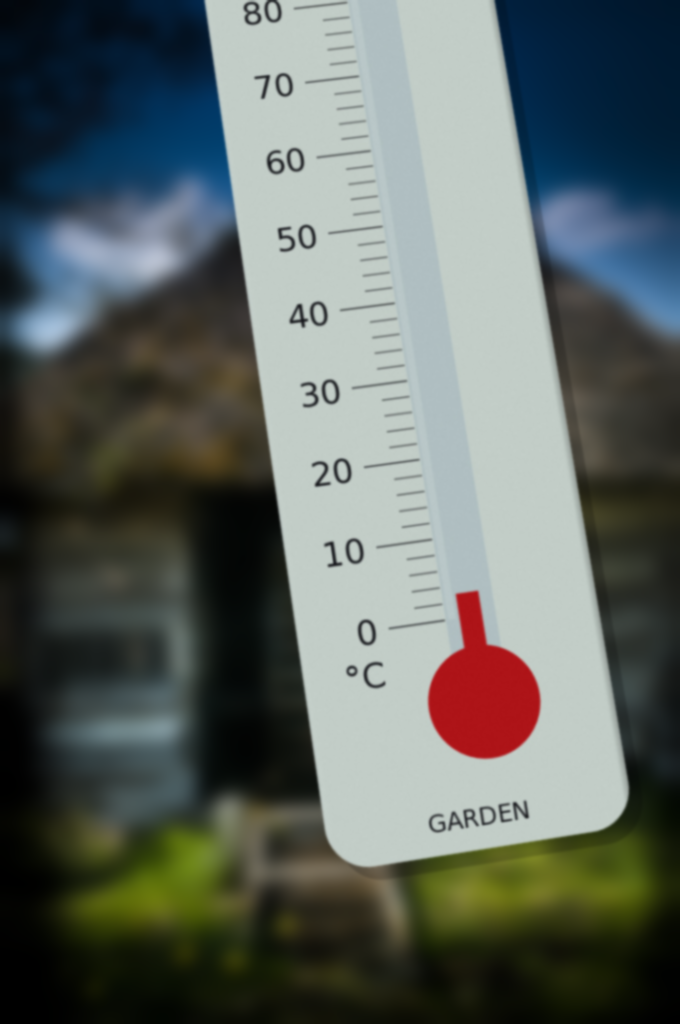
3 (°C)
